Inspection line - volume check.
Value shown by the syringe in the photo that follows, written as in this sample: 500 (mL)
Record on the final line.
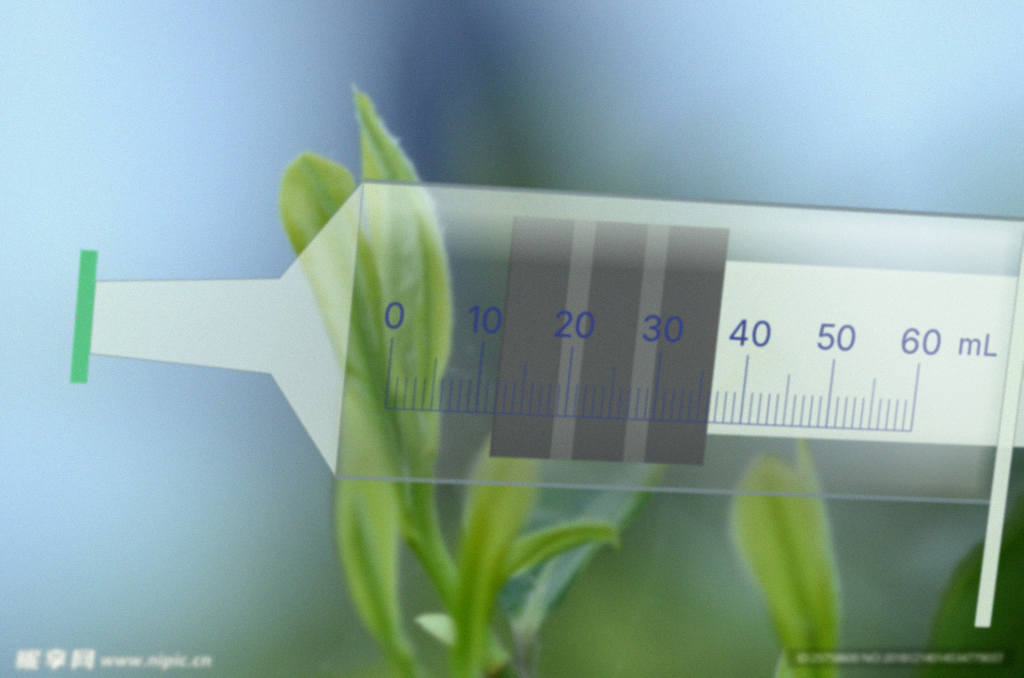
12 (mL)
